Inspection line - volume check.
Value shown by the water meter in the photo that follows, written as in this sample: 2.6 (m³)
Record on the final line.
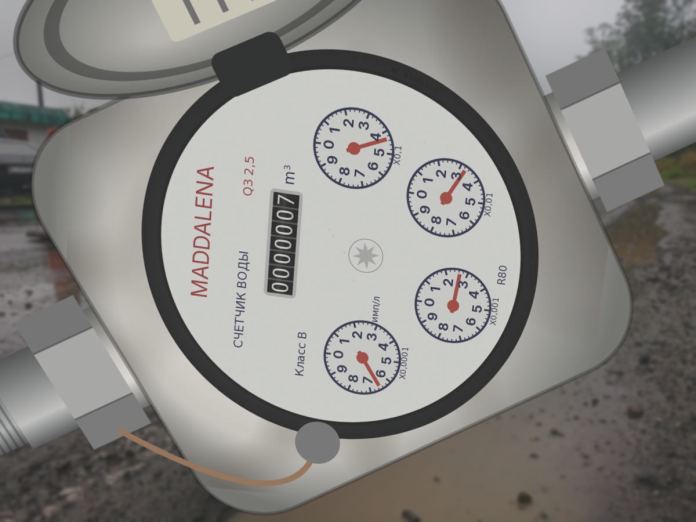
7.4326 (m³)
